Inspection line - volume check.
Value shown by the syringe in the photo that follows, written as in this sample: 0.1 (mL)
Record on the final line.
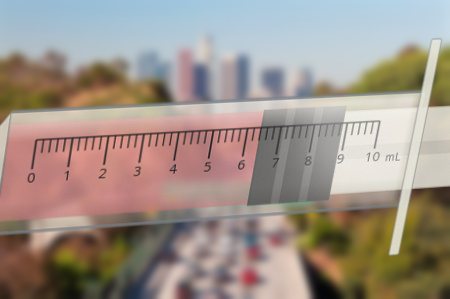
6.4 (mL)
